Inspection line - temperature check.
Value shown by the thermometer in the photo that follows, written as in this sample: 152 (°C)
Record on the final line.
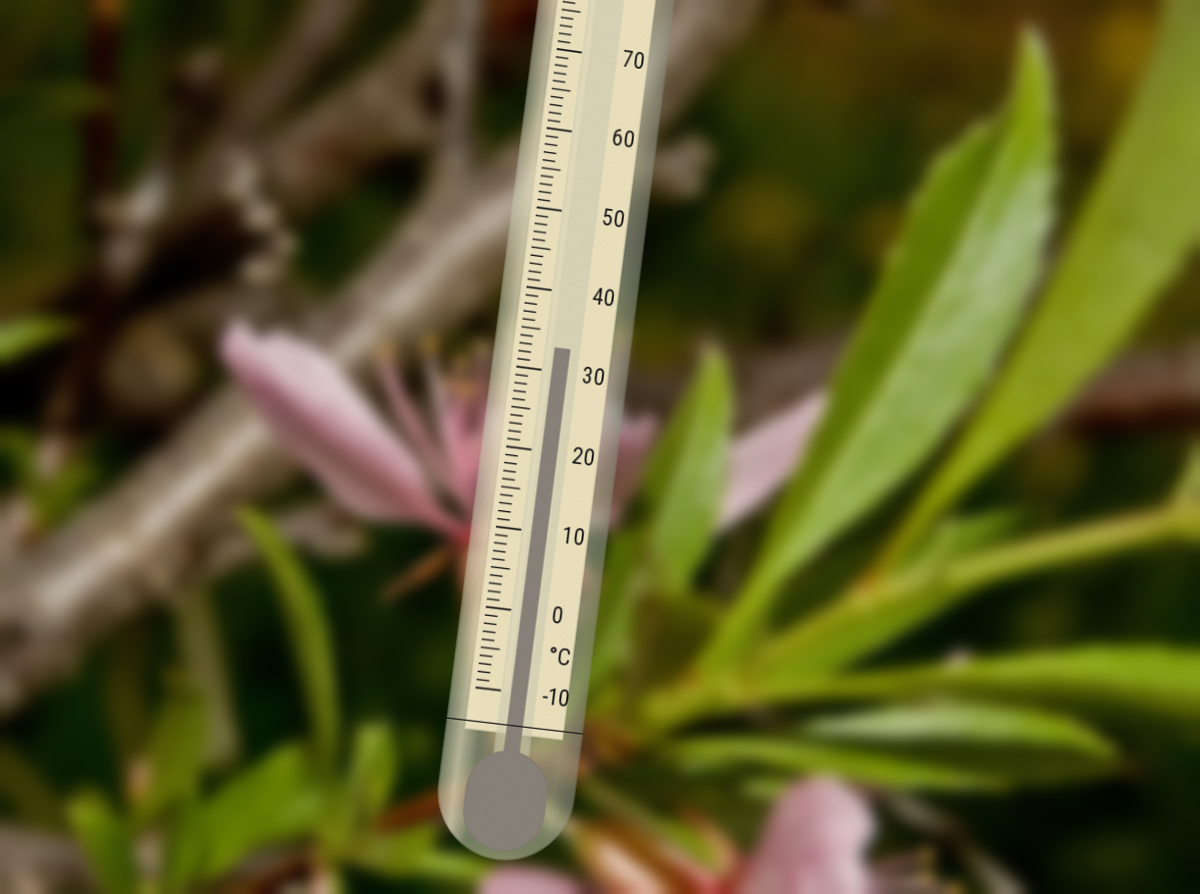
33 (°C)
